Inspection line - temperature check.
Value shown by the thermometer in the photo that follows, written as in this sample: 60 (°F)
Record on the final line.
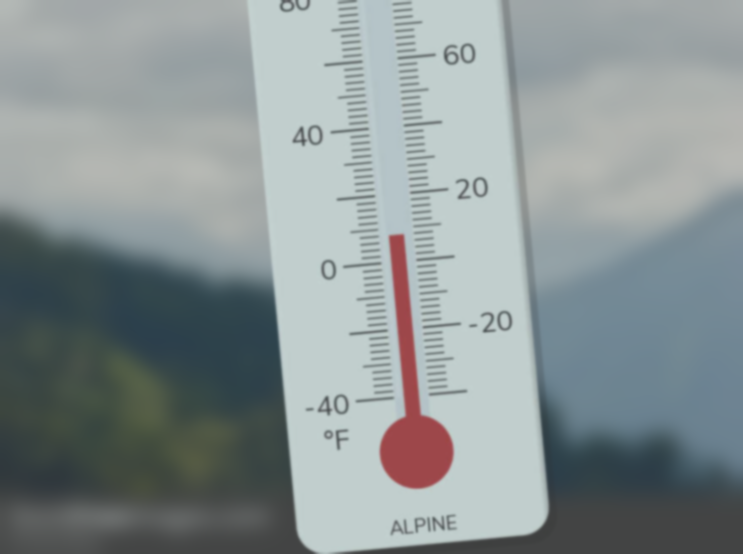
8 (°F)
